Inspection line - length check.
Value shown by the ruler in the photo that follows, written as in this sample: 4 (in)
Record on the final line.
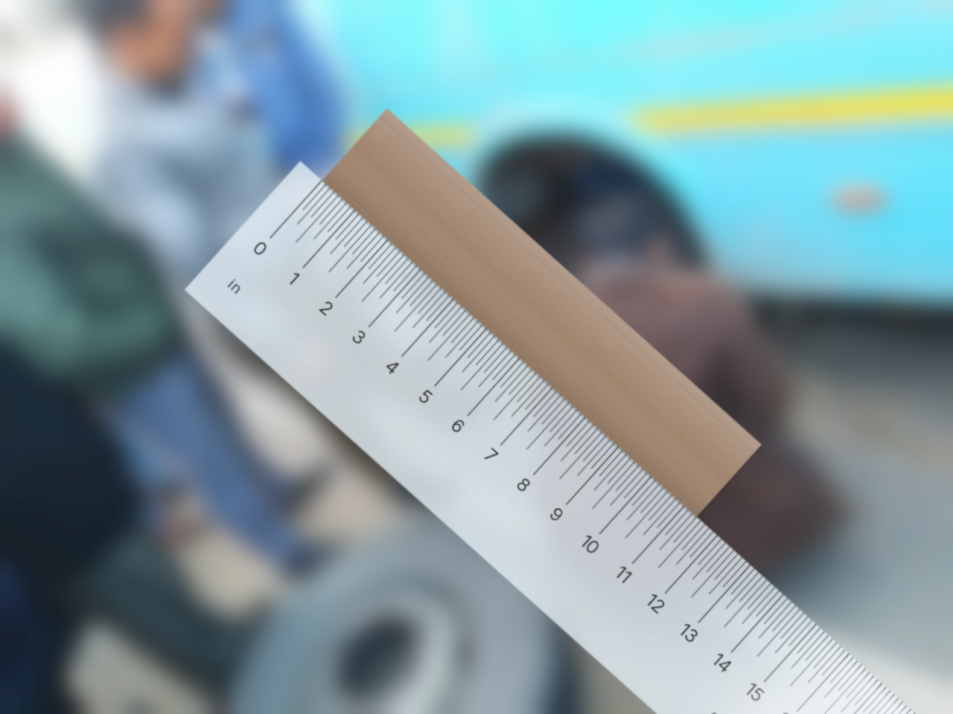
11.375 (in)
